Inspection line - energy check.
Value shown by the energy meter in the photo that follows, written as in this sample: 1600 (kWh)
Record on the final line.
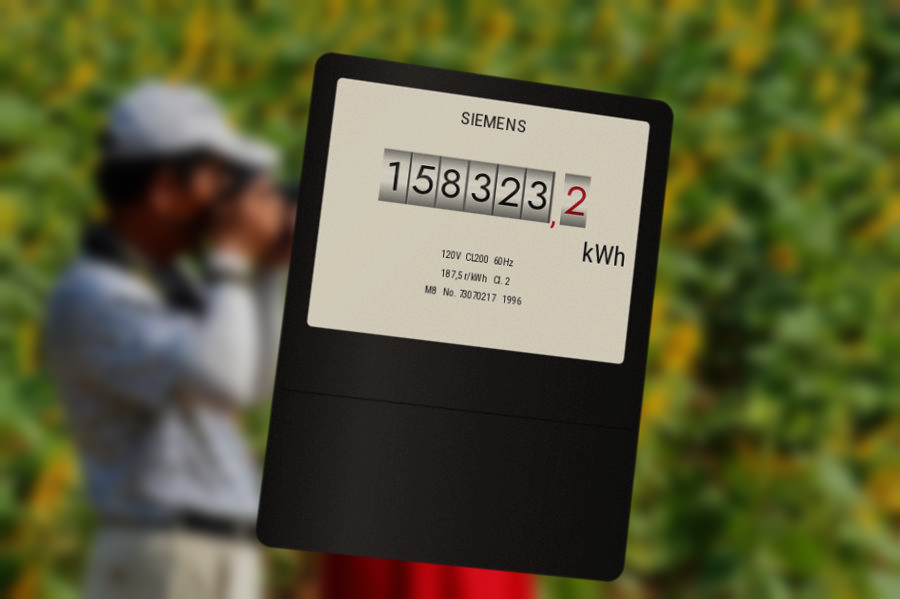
158323.2 (kWh)
